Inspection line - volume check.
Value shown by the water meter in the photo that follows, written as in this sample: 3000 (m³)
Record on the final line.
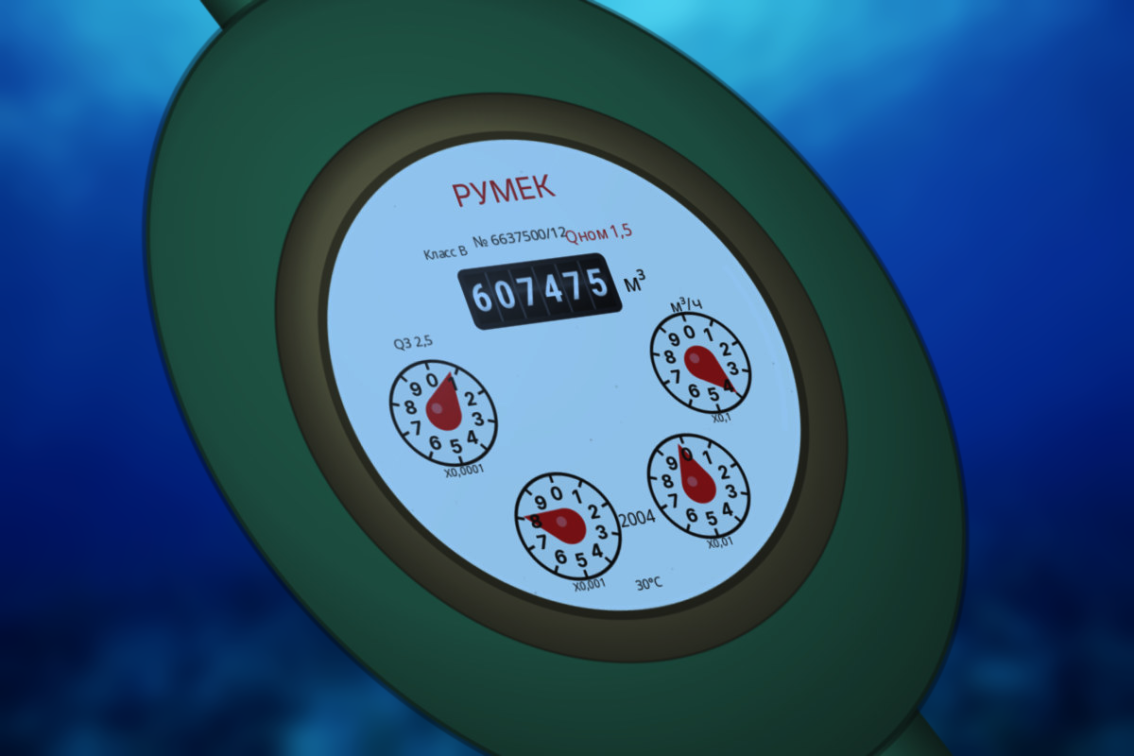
607475.3980 (m³)
